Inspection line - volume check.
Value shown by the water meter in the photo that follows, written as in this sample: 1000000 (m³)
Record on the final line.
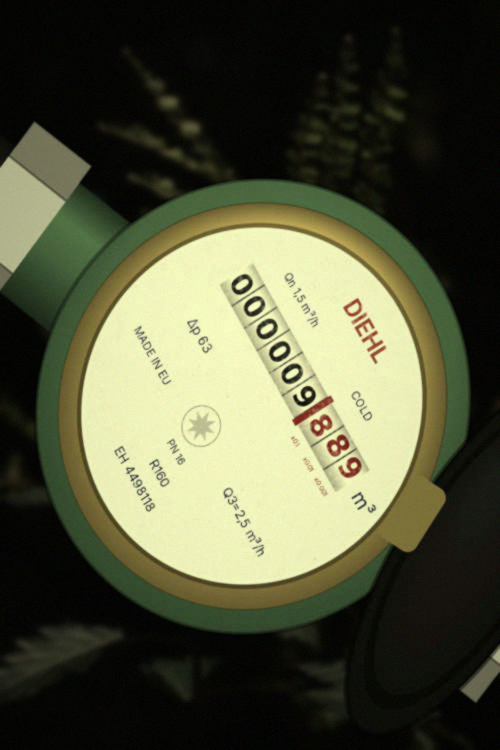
9.889 (m³)
